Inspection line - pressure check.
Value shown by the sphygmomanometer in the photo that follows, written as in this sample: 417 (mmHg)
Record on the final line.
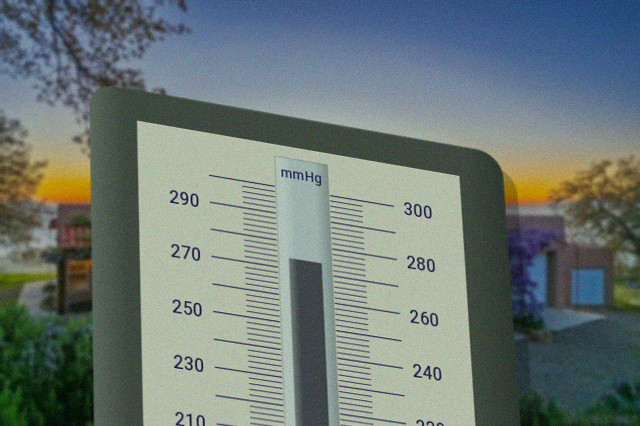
274 (mmHg)
